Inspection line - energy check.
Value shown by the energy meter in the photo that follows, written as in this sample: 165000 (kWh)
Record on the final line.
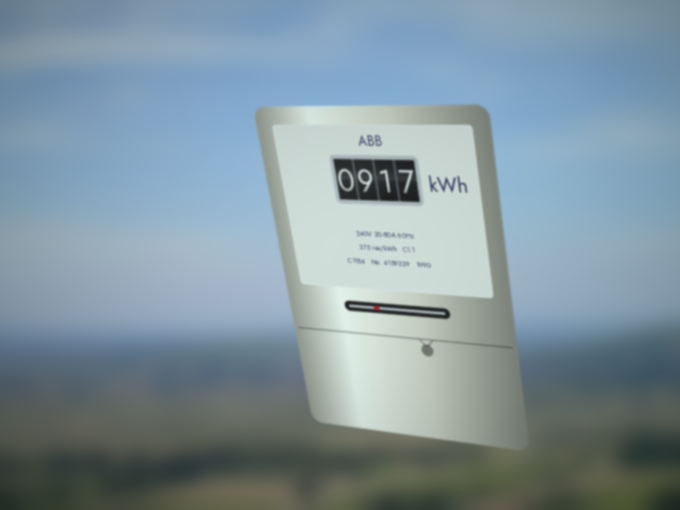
917 (kWh)
